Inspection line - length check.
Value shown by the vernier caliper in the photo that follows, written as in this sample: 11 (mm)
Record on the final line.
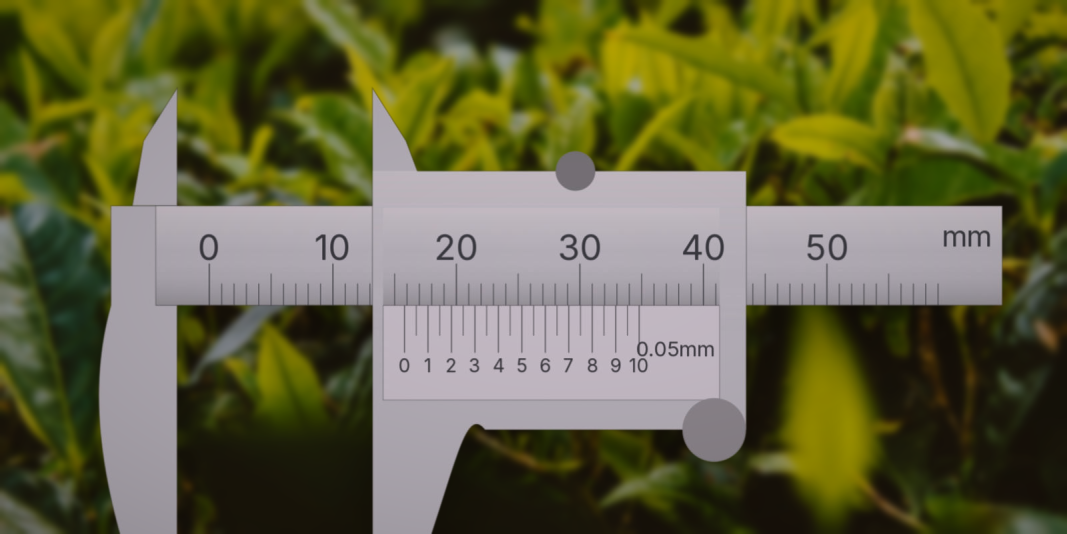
15.8 (mm)
